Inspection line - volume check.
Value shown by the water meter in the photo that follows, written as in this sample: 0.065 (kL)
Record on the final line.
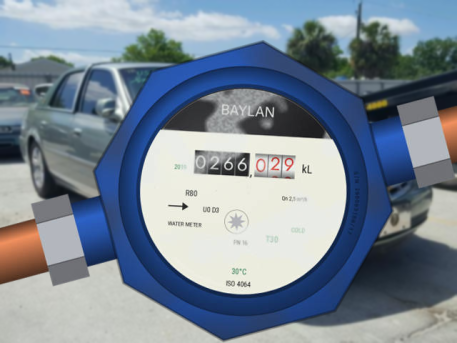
266.029 (kL)
